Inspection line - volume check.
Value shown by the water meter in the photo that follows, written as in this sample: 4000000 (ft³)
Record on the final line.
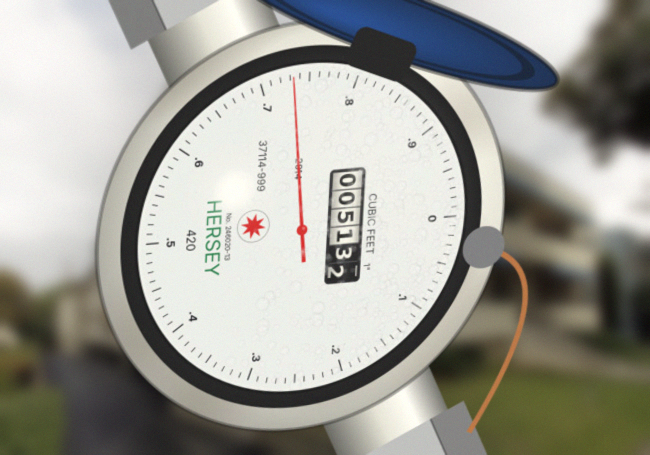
5131.73 (ft³)
